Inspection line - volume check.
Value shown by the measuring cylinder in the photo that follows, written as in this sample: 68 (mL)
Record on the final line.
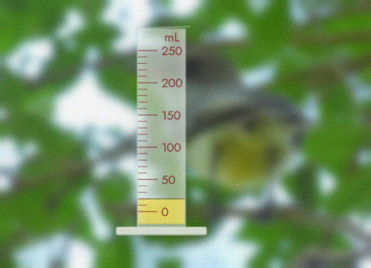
20 (mL)
